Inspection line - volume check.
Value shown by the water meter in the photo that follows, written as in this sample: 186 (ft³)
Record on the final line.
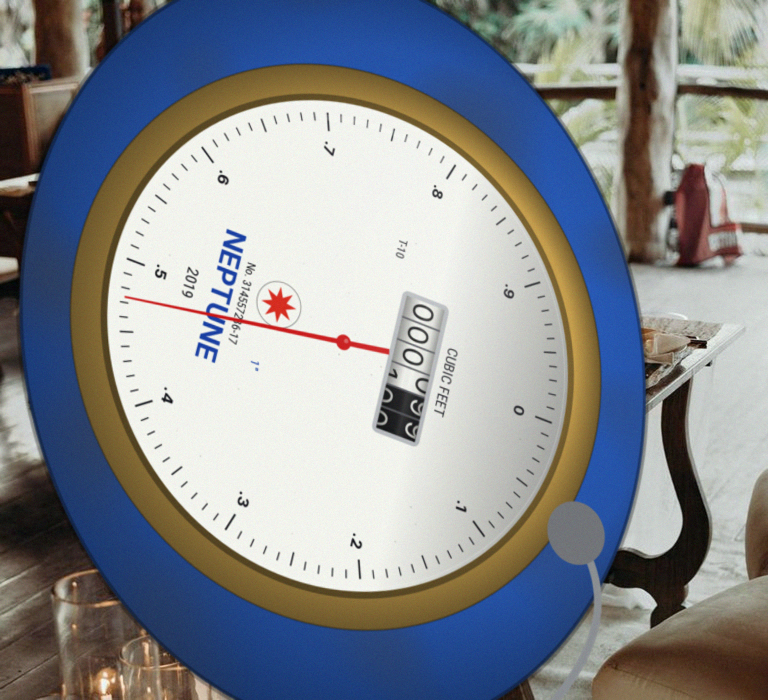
99.47 (ft³)
